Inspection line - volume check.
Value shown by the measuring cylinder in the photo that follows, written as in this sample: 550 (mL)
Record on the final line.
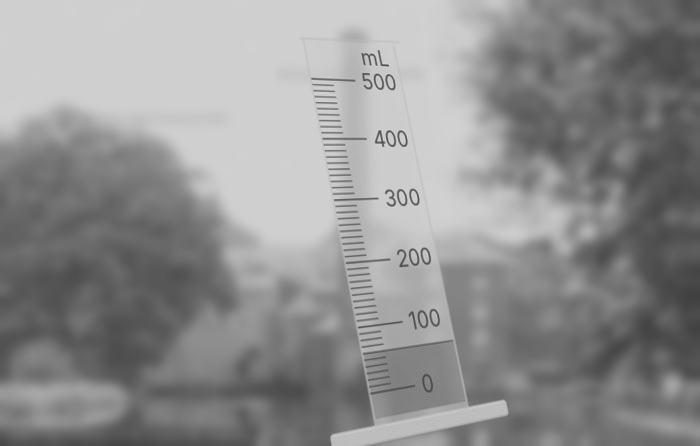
60 (mL)
